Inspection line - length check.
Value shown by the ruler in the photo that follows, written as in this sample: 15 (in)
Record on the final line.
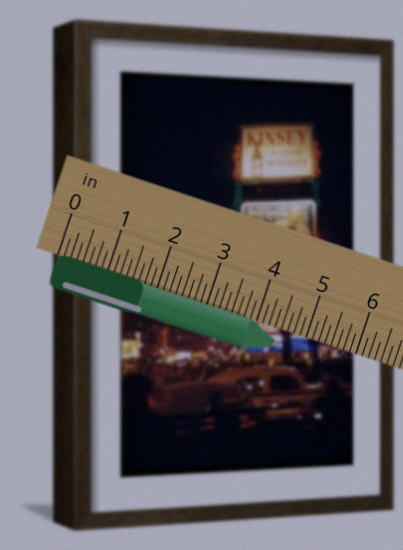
4.625 (in)
